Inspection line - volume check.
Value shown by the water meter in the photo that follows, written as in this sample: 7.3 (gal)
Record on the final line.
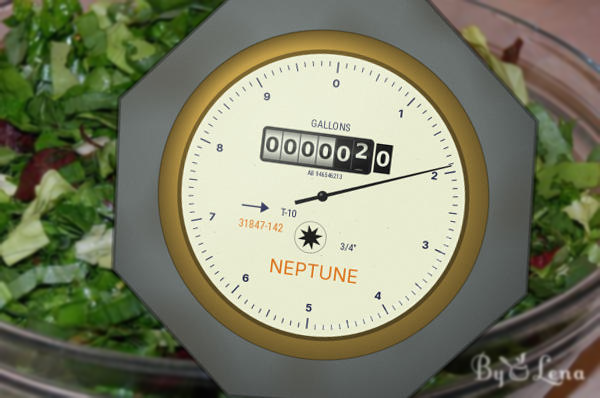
21.9 (gal)
